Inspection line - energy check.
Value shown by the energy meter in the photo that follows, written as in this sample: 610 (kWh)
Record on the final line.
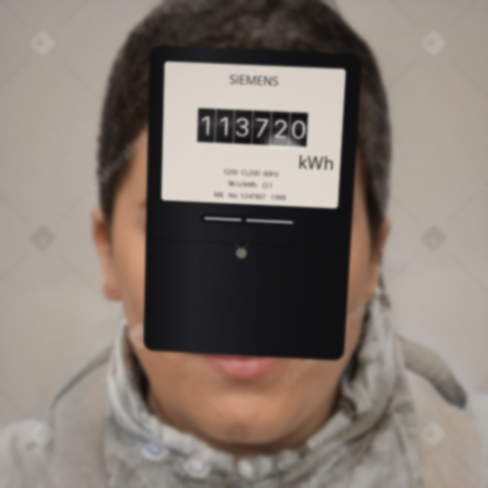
113720 (kWh)
